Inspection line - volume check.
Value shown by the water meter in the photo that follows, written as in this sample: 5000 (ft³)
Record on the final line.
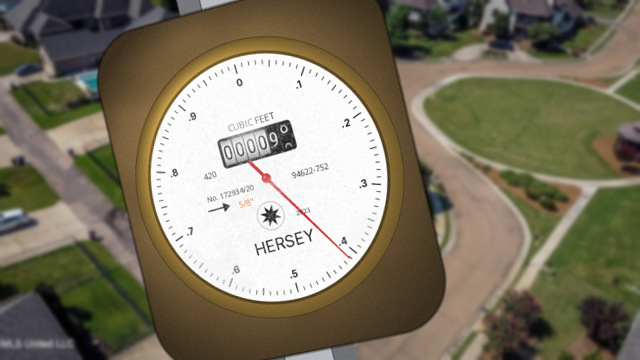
98.41 (ft³)
